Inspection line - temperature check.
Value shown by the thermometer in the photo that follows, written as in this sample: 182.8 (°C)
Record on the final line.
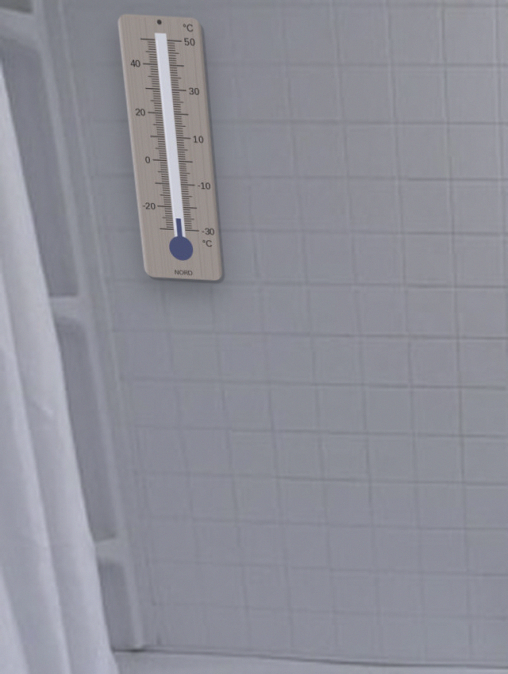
-25 (°C)
